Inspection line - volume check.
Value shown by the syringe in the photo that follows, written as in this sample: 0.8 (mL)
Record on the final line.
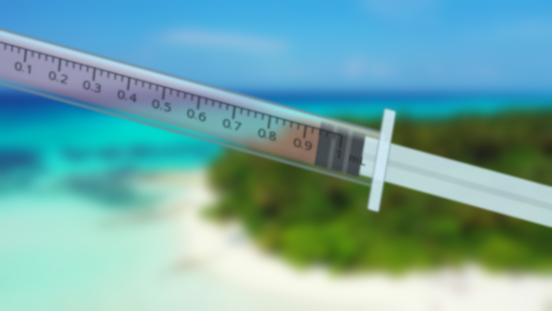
0.94 (mL)
